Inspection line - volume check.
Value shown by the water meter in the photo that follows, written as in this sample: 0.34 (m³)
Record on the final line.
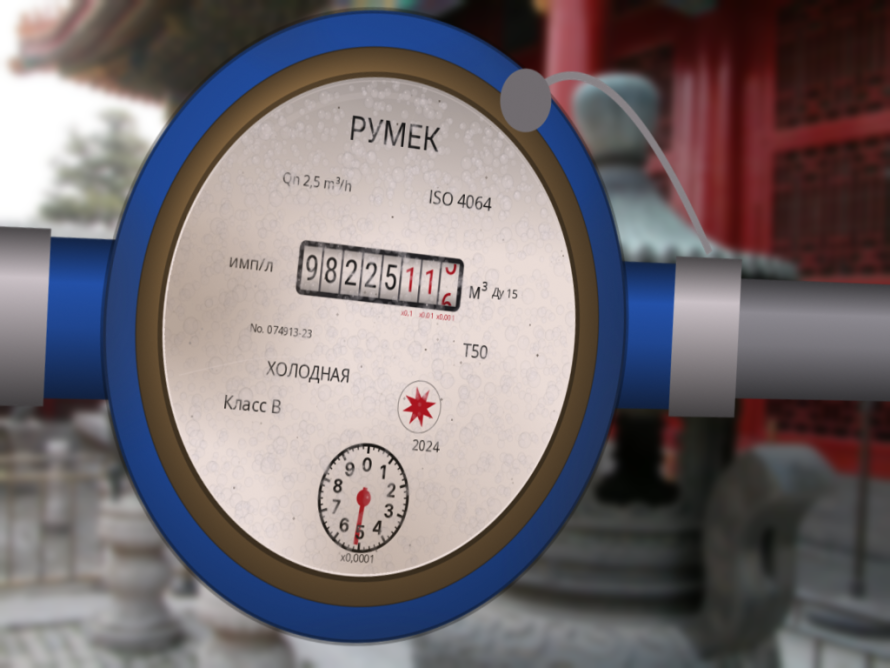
98225.1155 (m³)
